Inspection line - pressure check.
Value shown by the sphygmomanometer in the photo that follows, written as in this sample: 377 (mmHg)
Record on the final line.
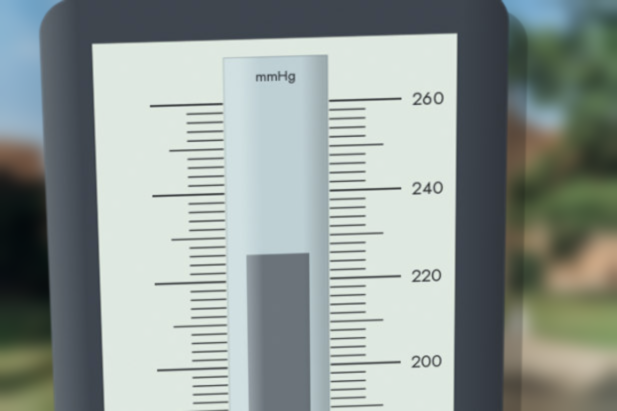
226 (mmHg)
